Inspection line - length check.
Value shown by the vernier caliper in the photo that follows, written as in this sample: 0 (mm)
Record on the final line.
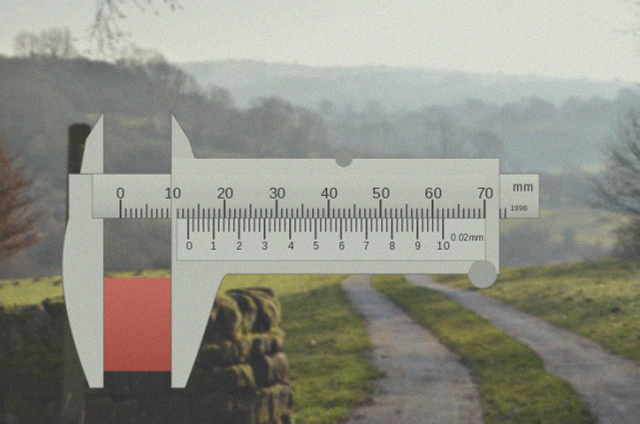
13.0 (mm)
